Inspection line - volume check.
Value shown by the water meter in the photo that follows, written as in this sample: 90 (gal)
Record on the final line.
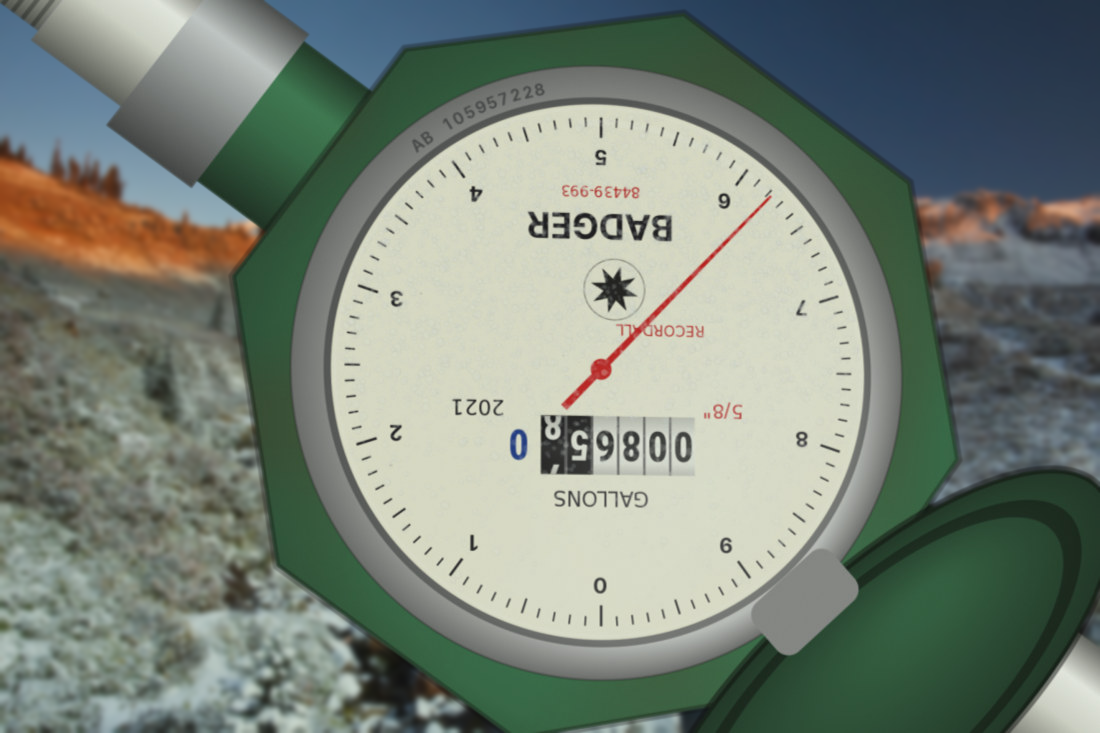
86576.2 (gal)
